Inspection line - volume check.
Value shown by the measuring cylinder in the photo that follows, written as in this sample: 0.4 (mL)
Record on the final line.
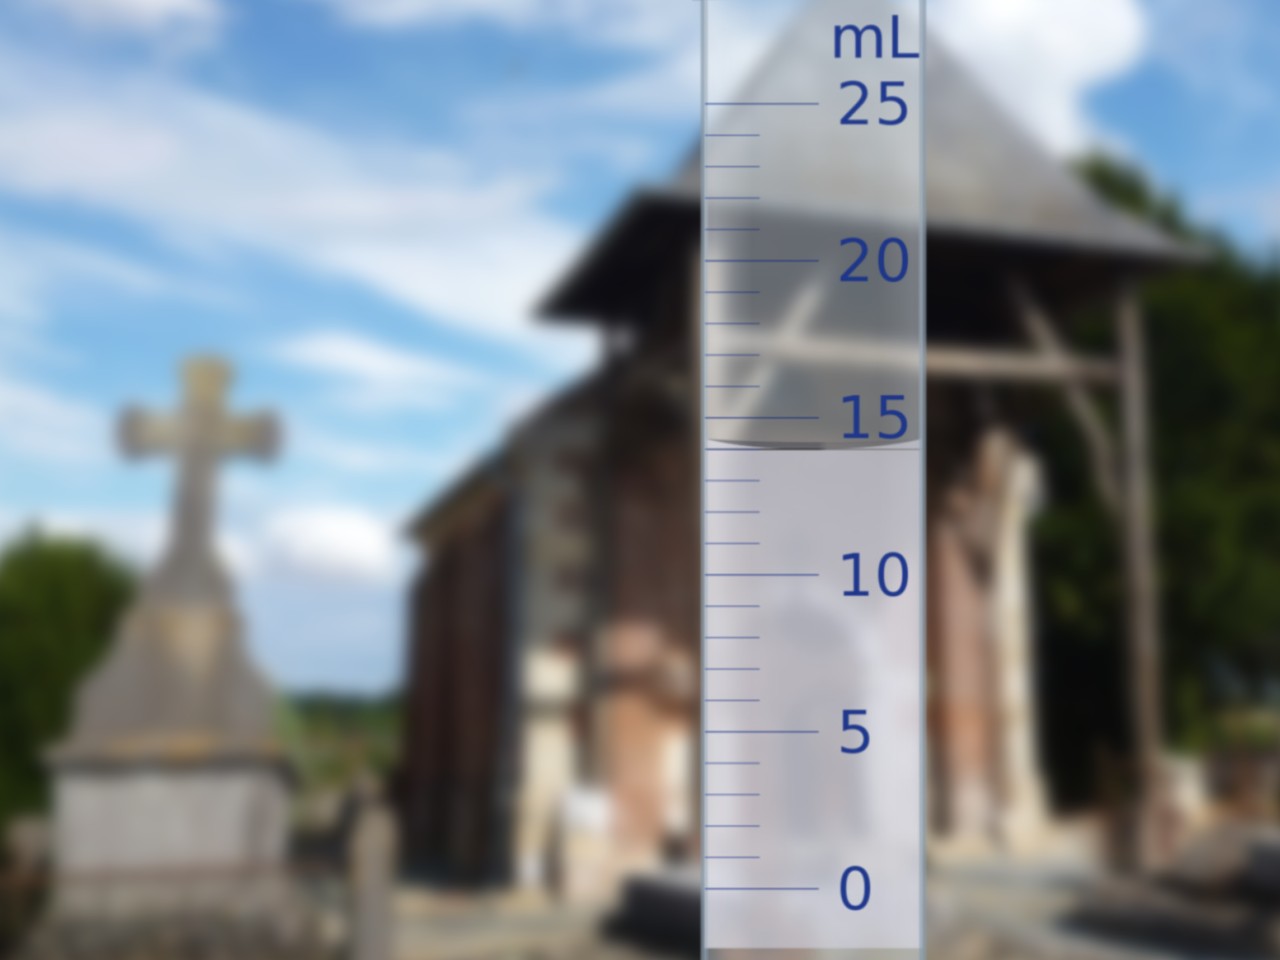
14 (mL)
